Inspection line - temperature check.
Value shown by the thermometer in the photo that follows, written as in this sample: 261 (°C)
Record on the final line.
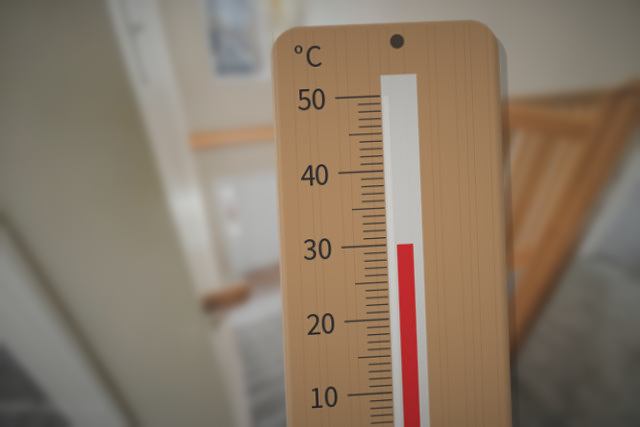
30 (°C)
